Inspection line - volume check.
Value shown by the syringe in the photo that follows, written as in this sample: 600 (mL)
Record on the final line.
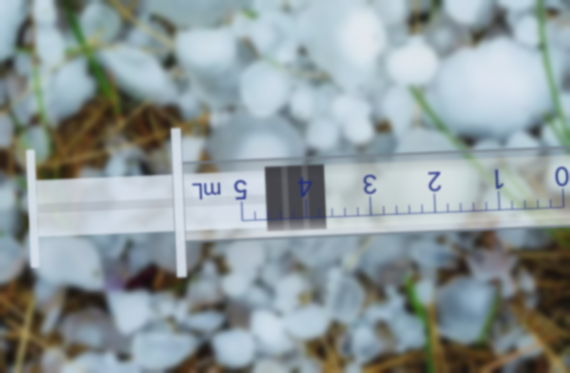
3.7 (mL)
